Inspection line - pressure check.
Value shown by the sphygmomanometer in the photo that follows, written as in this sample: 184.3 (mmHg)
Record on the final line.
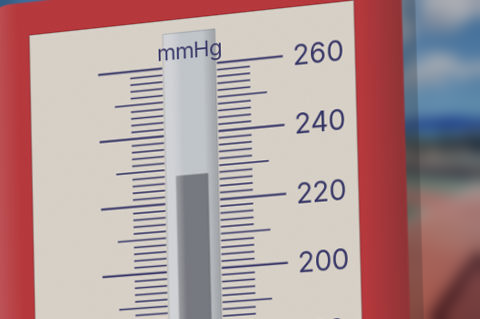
228 (mmHg)
